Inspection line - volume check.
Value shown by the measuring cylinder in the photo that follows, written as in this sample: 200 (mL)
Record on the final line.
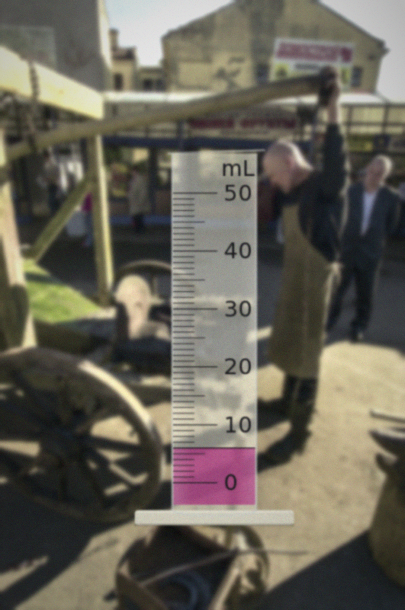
6 (mL)
